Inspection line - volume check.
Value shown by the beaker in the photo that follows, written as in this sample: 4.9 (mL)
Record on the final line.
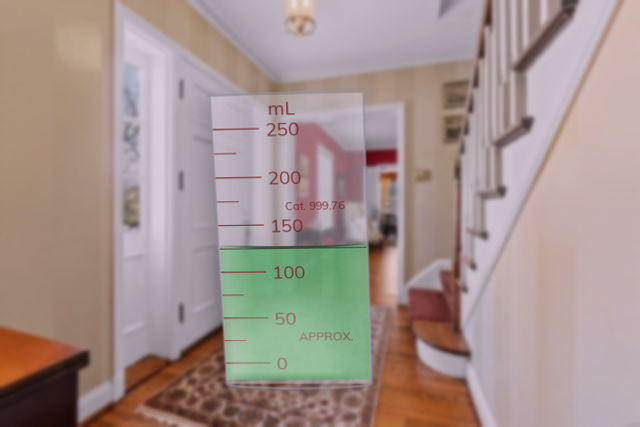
125 (mL)
